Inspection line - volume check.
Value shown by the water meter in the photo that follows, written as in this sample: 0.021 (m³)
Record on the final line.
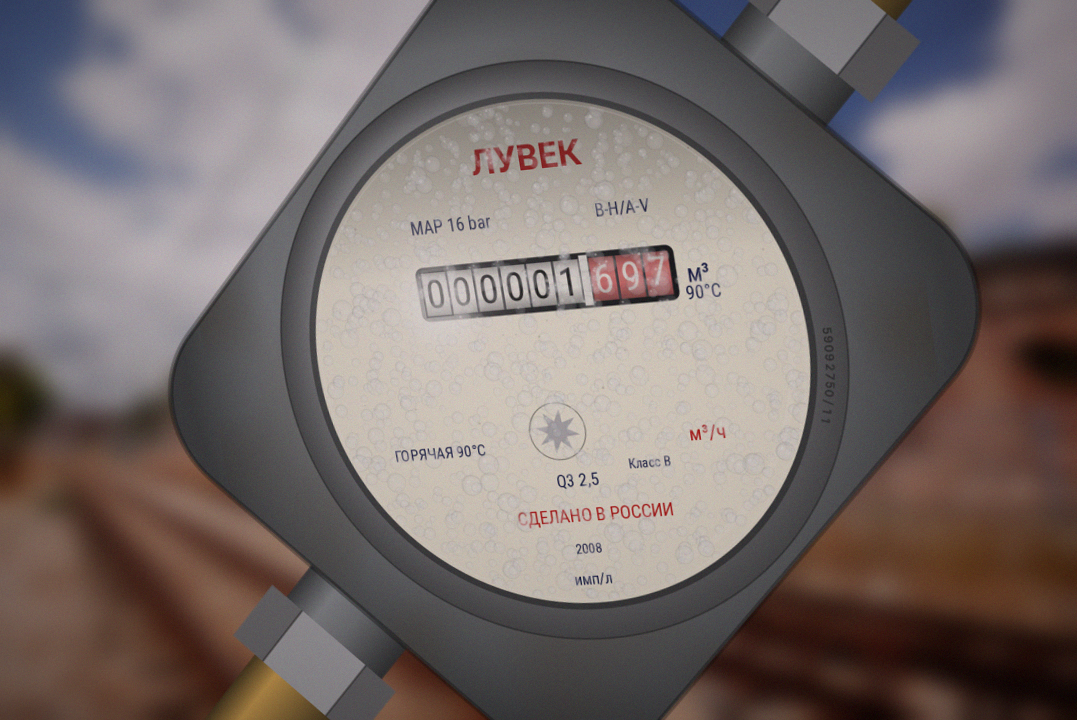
1.697 (m³)
